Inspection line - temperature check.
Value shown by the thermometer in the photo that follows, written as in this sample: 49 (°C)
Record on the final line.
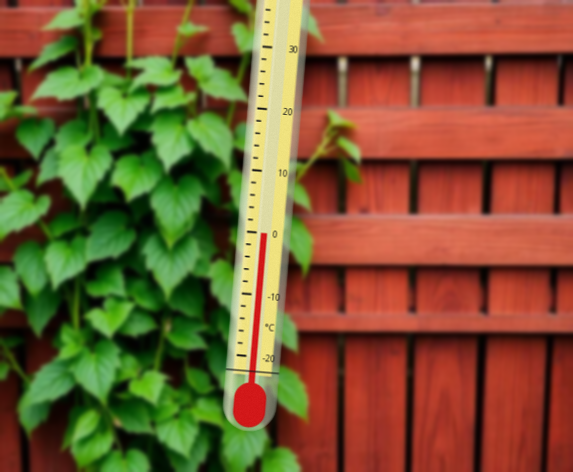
0 (°C)
